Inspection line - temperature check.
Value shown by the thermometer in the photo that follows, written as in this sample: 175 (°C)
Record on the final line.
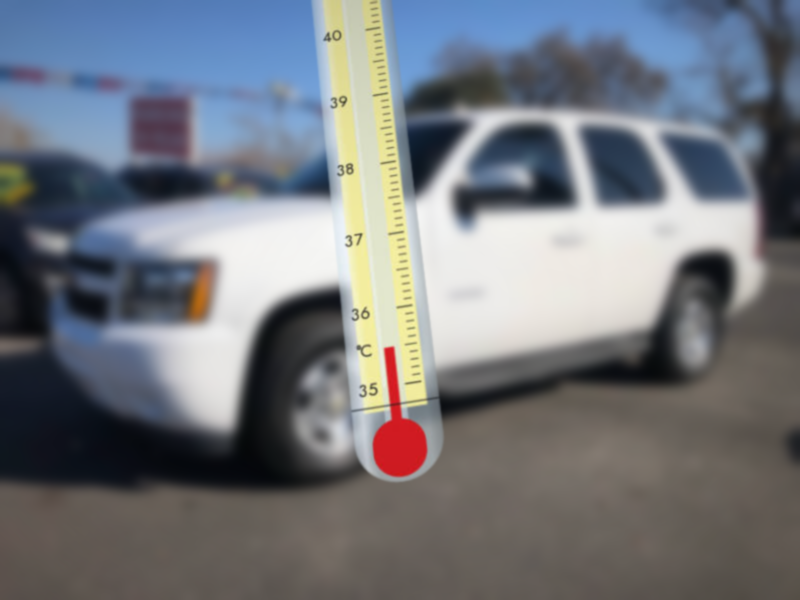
35.5 (°C)
